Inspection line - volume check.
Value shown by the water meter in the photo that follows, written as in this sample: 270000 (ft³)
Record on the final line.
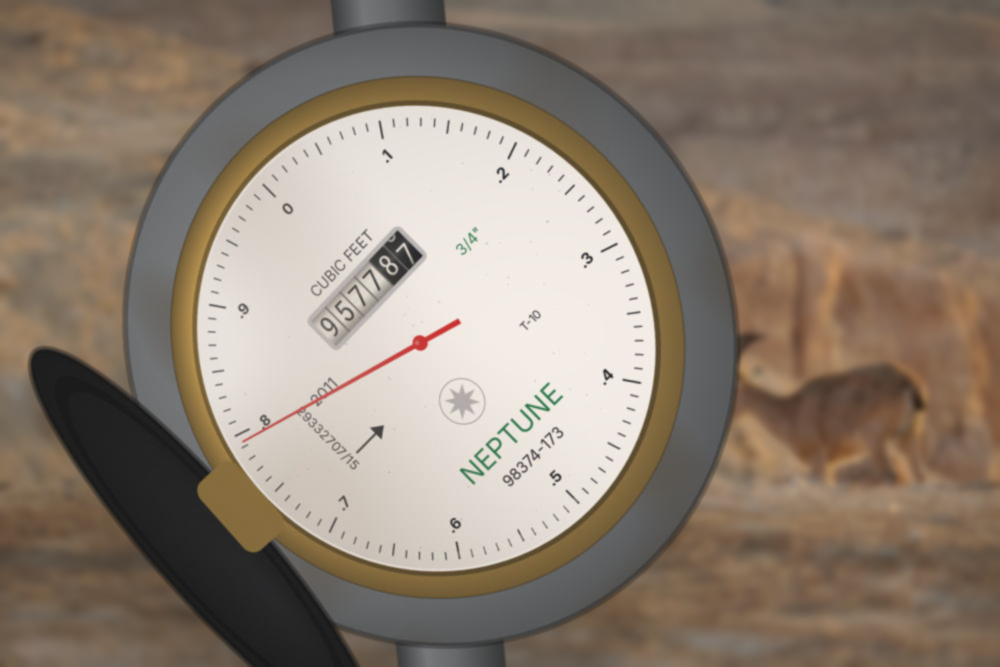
957786.79 (ft³)
